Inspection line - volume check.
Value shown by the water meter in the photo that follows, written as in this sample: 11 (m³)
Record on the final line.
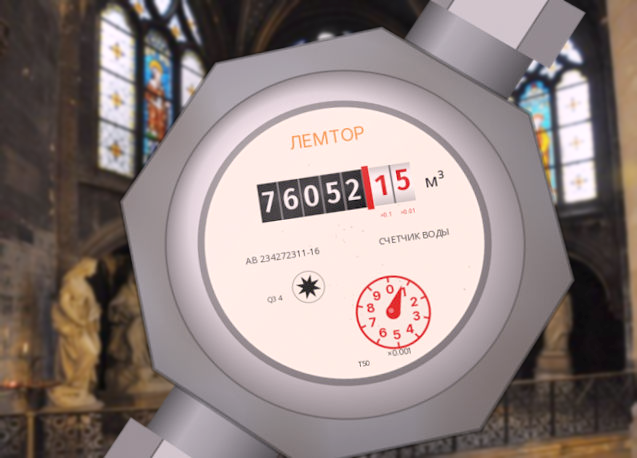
76052.150 (m³)
